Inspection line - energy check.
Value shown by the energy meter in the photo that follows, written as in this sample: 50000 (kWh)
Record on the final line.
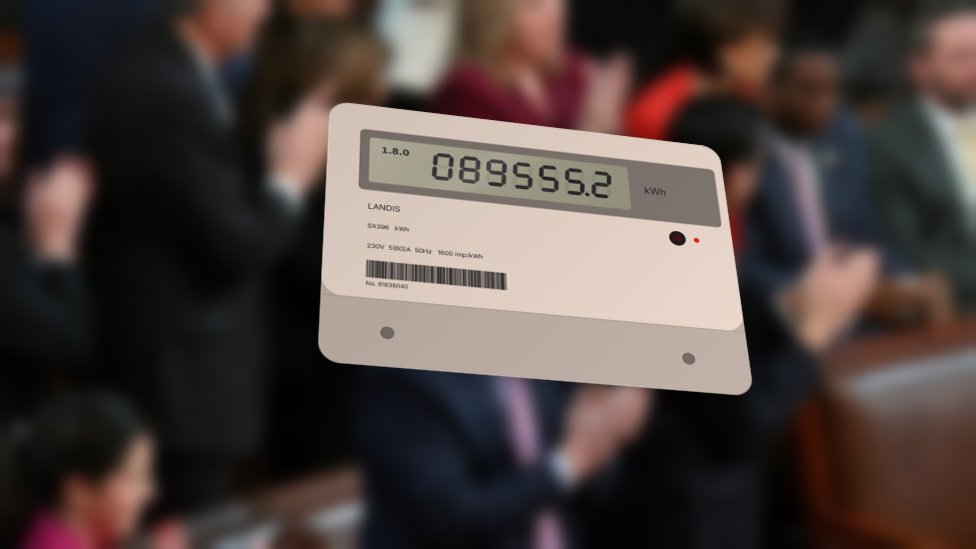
89555.2 (kWh)
